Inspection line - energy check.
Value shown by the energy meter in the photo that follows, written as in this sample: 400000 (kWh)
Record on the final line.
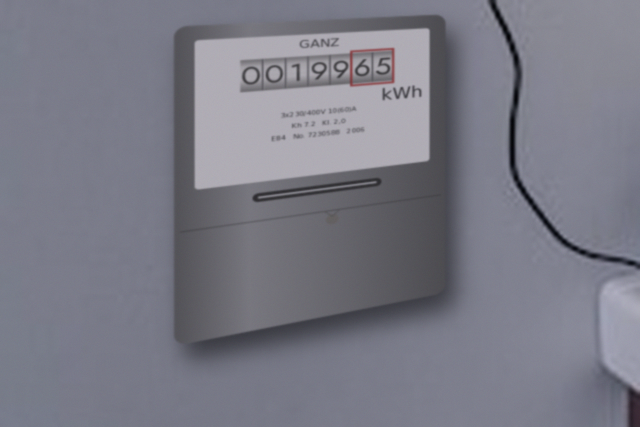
199.65 (kWh)
